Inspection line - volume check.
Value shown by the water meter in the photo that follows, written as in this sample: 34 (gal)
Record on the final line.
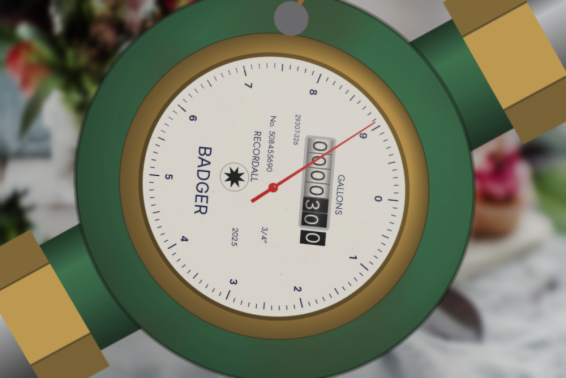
298.9 (gal)
